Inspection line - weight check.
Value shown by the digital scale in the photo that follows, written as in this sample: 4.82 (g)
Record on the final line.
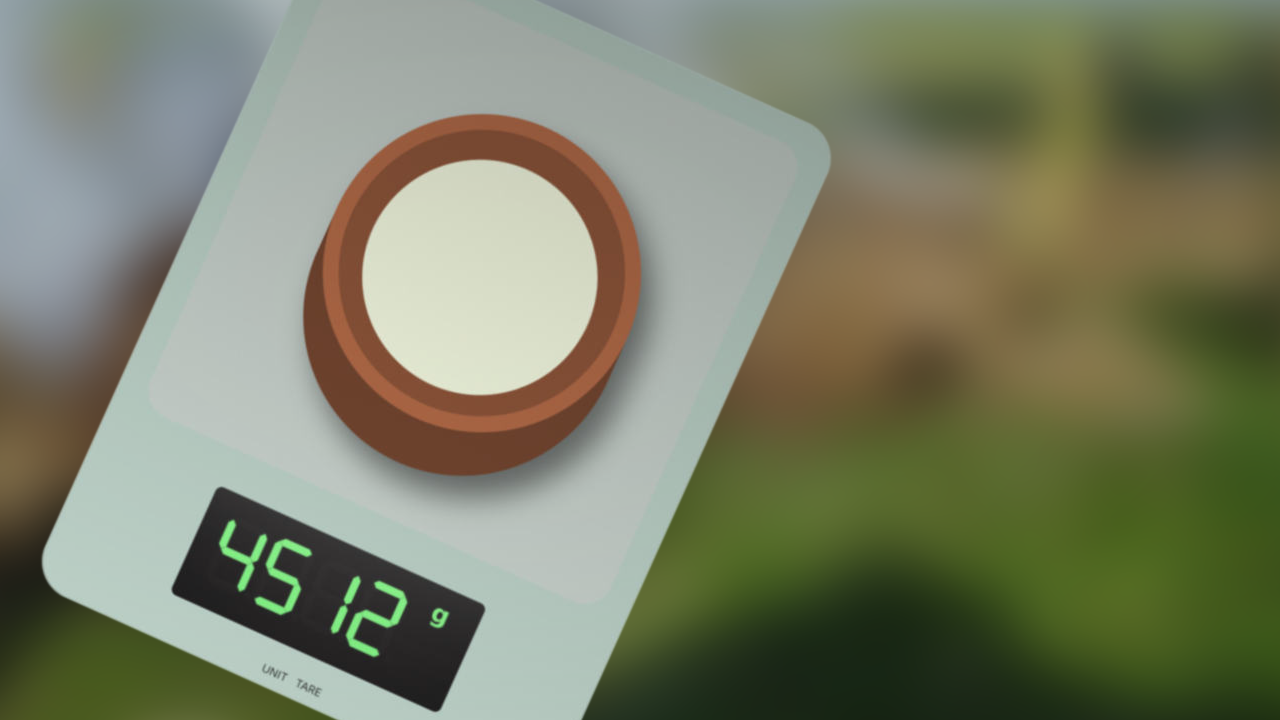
4512 (g)
